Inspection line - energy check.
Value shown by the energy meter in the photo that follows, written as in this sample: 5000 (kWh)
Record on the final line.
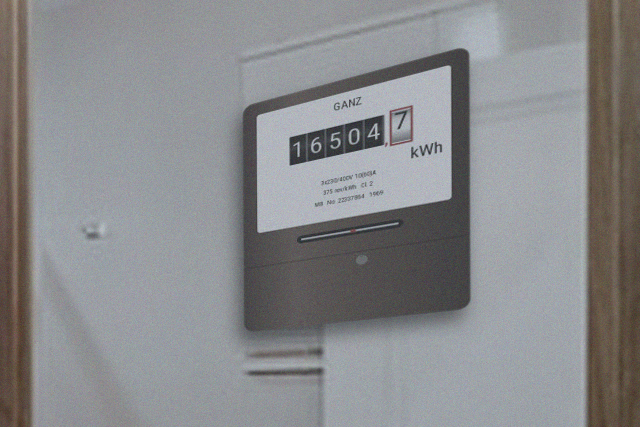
16504.7 (kWh)
